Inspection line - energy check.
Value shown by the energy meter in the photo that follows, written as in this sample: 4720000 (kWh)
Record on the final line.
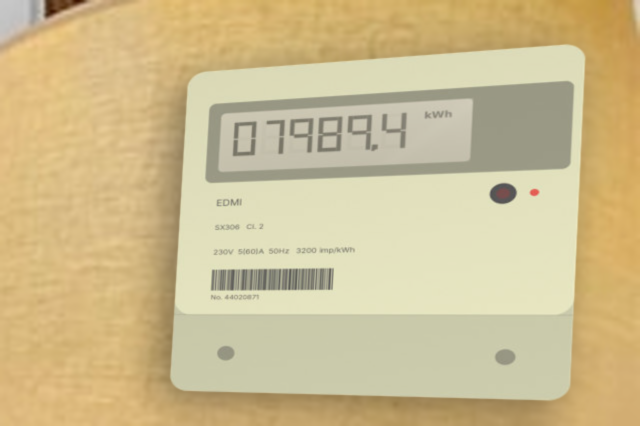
7989.4 (kWh)
